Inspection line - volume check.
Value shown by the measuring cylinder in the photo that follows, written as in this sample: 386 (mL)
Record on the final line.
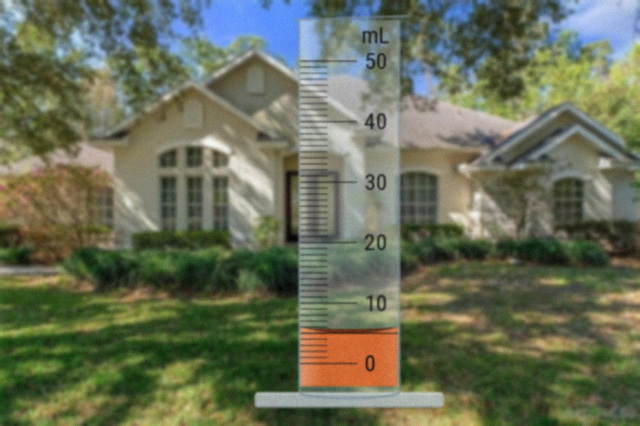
5 (mL)
